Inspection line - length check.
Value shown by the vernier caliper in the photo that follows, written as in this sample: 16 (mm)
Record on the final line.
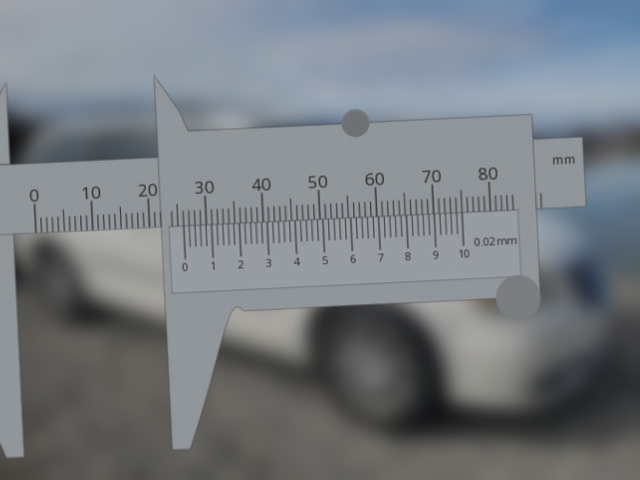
26.0 (mm)
